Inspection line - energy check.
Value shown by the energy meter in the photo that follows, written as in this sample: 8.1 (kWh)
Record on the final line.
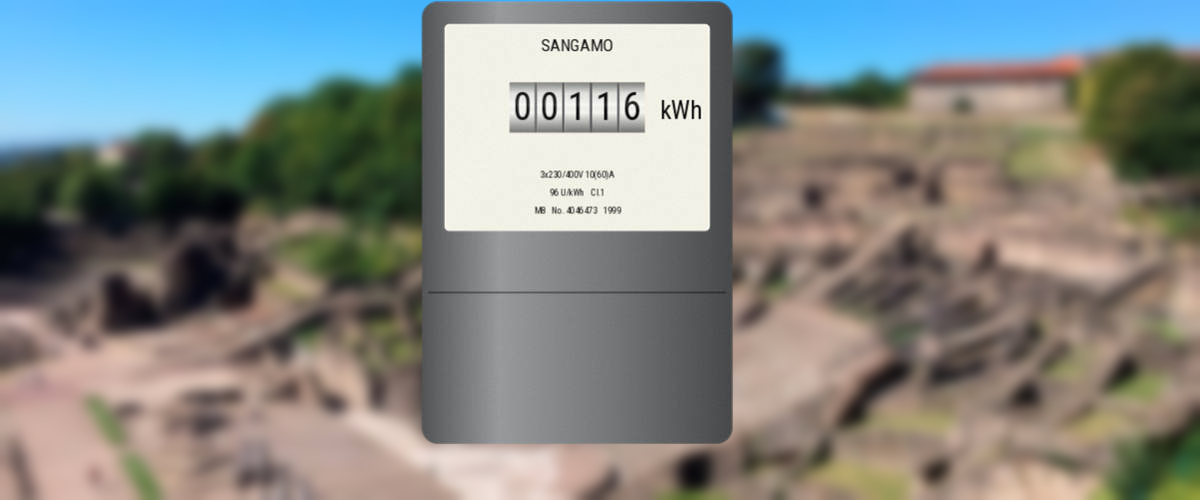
116 (kWh)
